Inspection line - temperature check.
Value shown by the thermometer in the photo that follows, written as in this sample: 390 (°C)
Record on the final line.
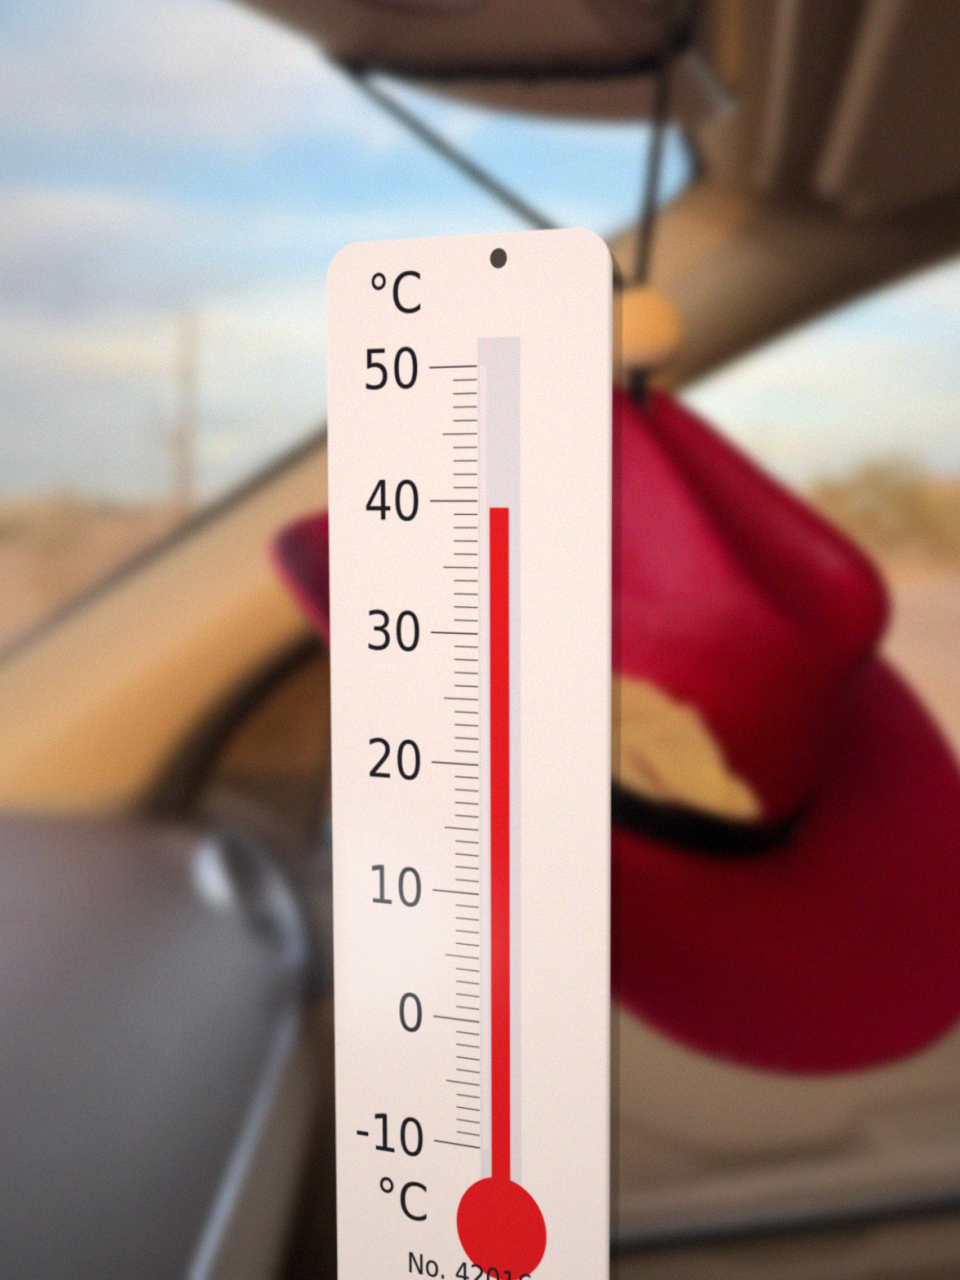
39.5 (°C)
